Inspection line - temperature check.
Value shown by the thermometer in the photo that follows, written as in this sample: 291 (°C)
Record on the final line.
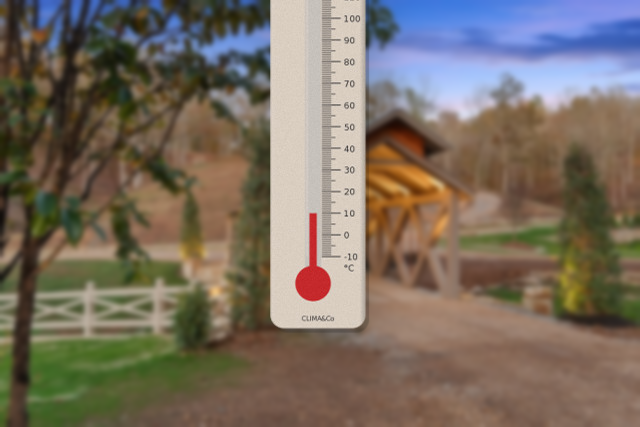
10 (°C)
